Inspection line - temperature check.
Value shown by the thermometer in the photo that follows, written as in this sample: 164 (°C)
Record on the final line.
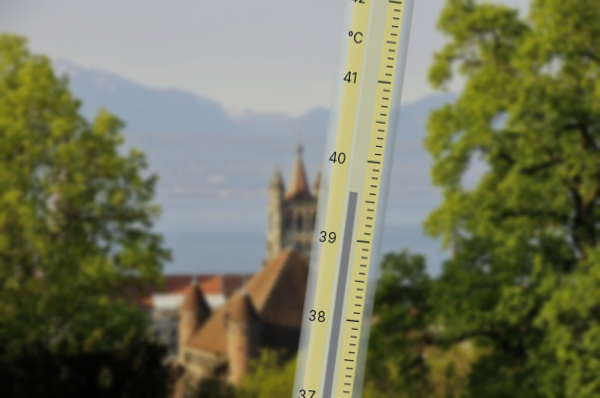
39.6 (°C)
